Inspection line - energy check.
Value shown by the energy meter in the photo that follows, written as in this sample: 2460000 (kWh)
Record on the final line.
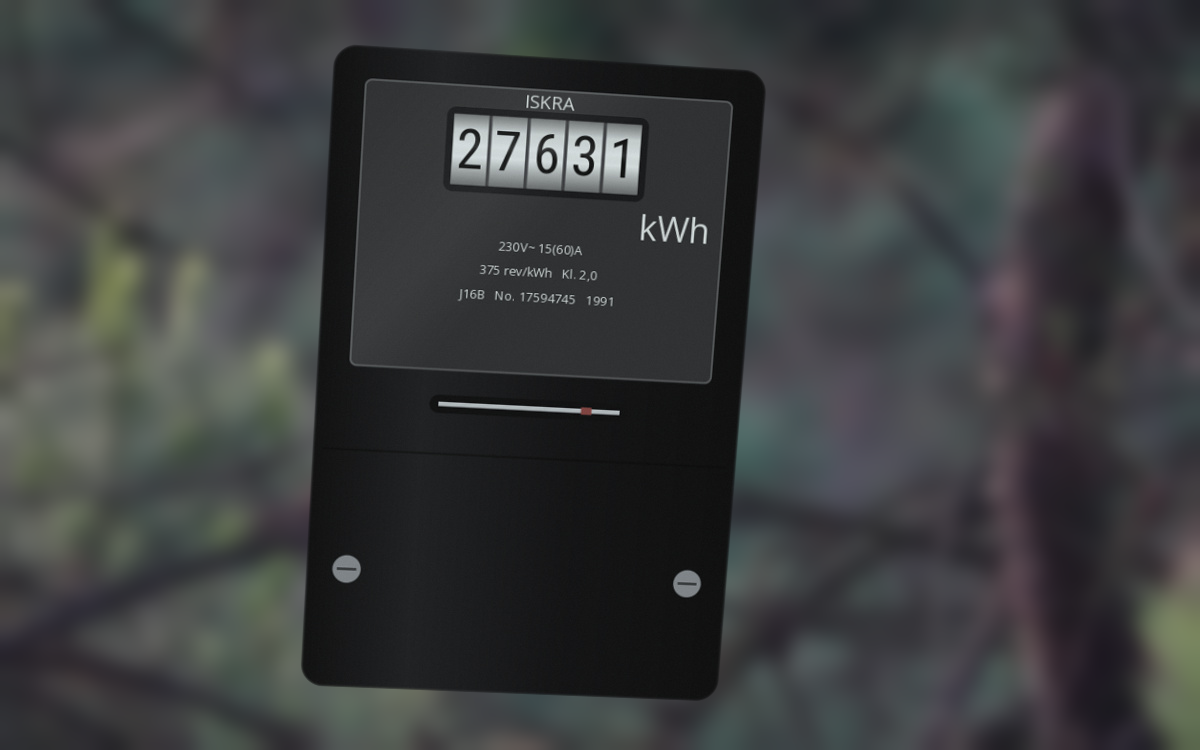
27631 (kWh)
